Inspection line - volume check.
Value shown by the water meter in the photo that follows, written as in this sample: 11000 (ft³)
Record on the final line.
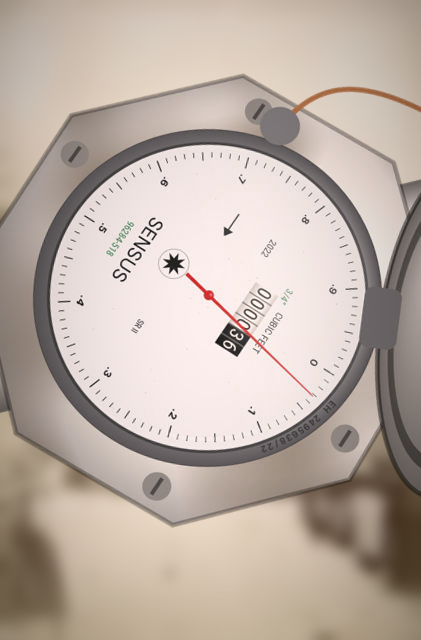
36.03 (ft³)
